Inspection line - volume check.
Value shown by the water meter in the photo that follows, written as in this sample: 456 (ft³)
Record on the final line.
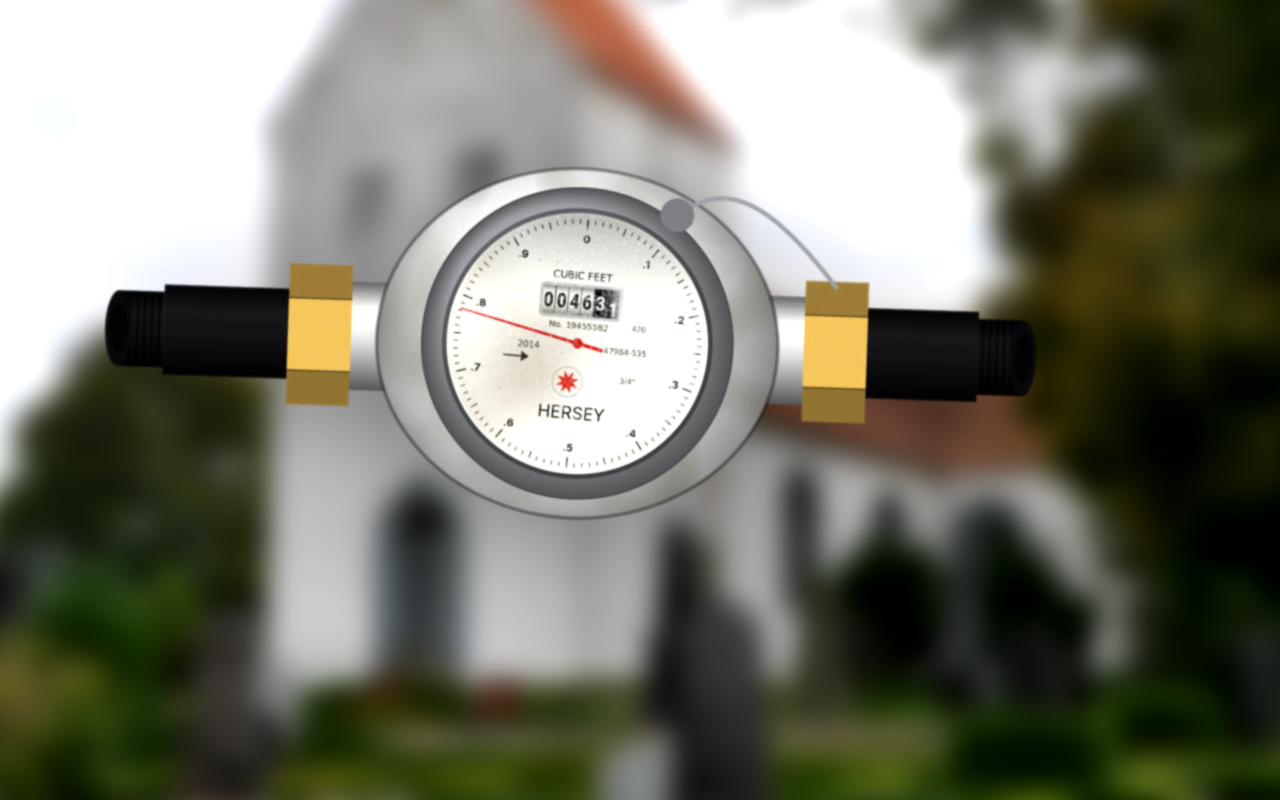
4630.78 (ft³)
